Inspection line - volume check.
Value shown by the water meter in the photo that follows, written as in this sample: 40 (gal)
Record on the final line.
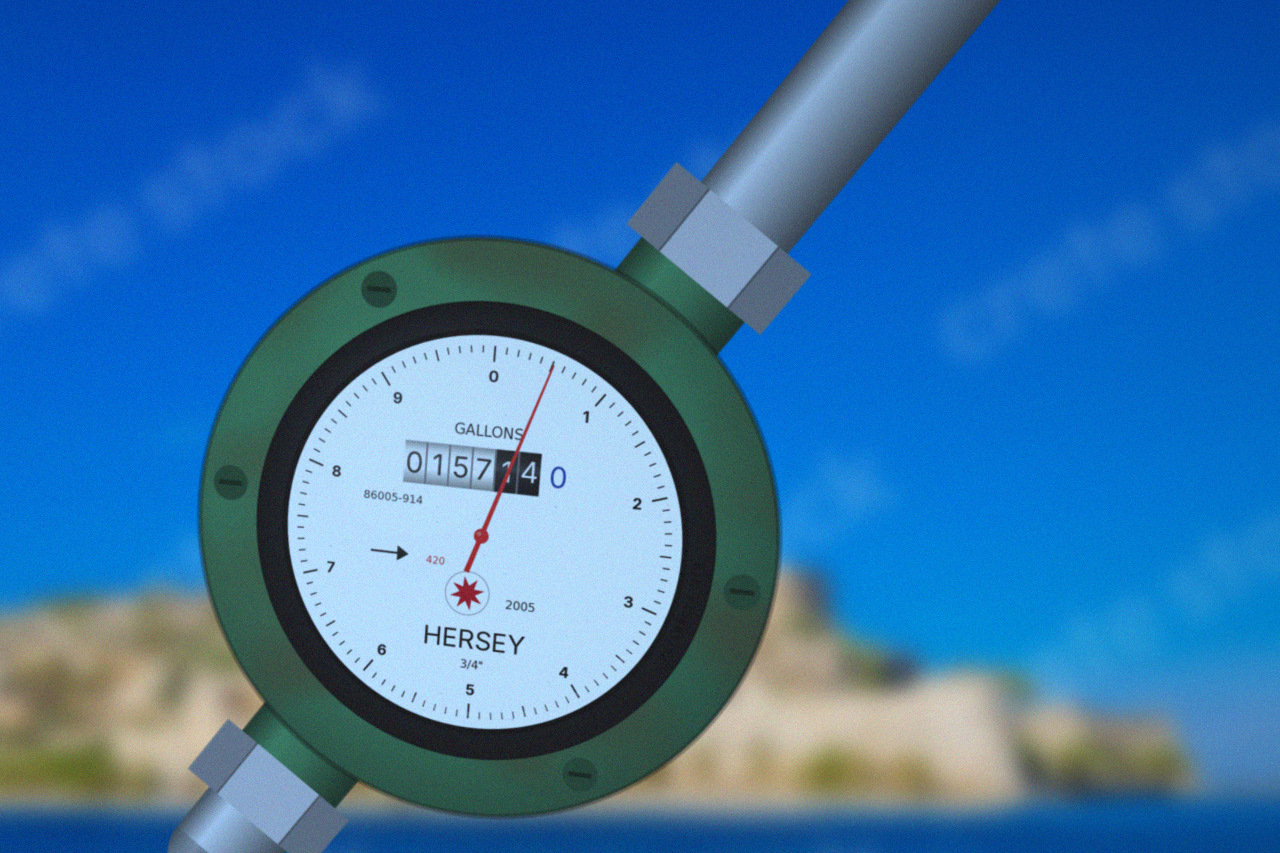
157140.5 (gal)
